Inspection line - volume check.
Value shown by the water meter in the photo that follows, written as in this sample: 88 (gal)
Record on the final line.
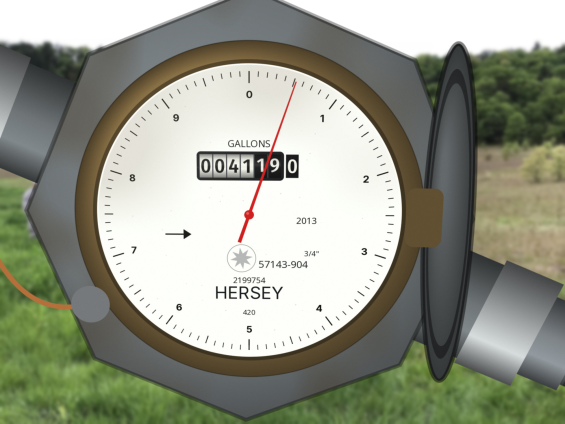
41190.5 (gal)
